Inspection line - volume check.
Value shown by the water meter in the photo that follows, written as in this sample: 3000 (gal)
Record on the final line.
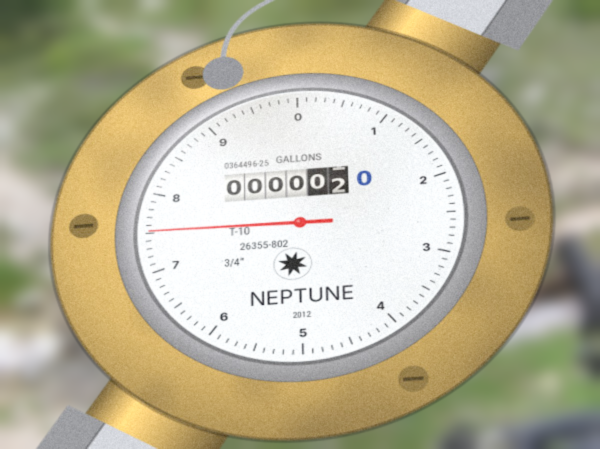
17.5 (gal)
